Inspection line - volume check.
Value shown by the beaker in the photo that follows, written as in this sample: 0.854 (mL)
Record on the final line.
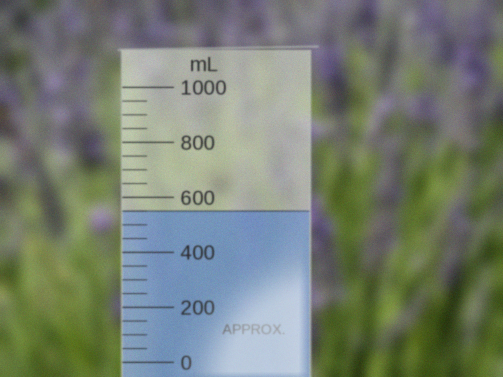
550 (mL)
